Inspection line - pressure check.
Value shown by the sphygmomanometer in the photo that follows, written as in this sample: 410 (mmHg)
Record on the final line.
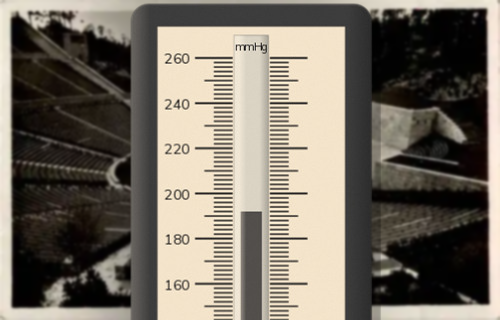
192 (mmHg)
